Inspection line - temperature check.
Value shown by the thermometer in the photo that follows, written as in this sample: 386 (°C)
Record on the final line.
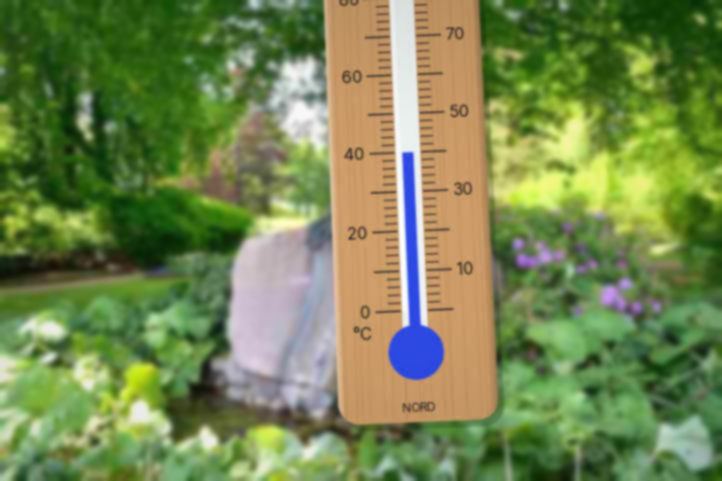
40 (°C)
